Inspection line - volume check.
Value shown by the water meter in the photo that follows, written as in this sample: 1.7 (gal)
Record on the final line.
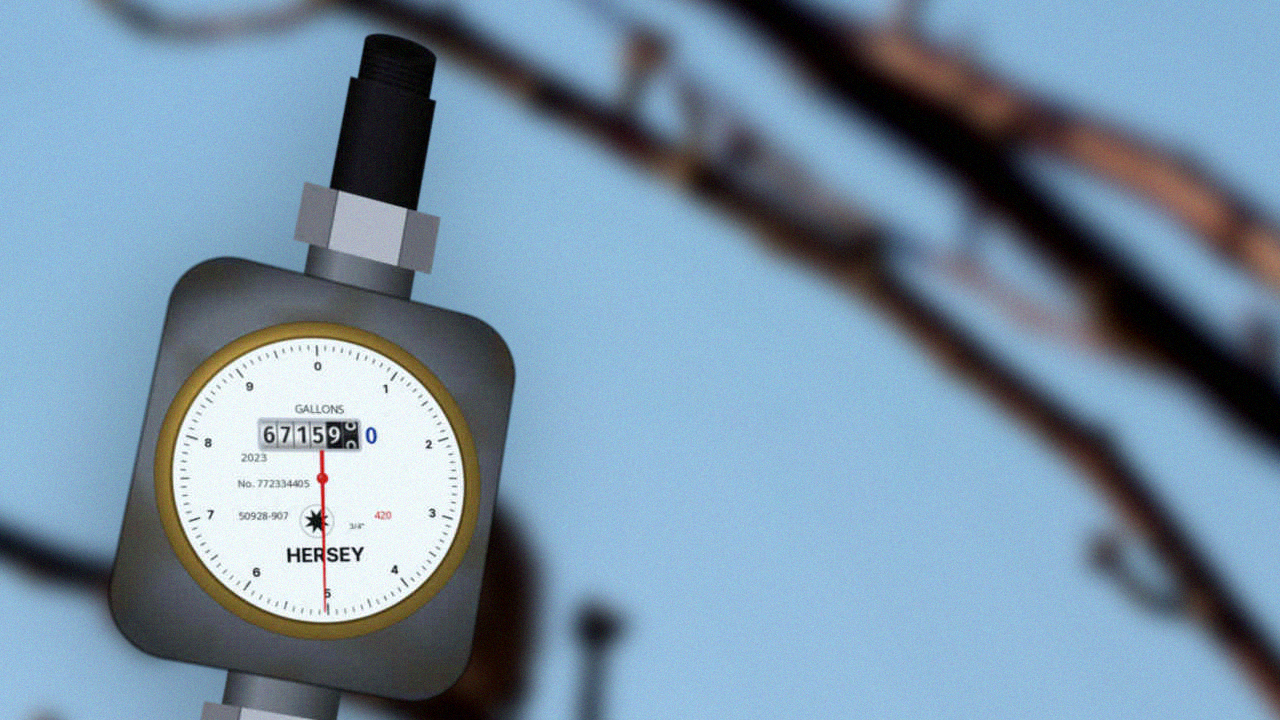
6715985.0 (gal)
